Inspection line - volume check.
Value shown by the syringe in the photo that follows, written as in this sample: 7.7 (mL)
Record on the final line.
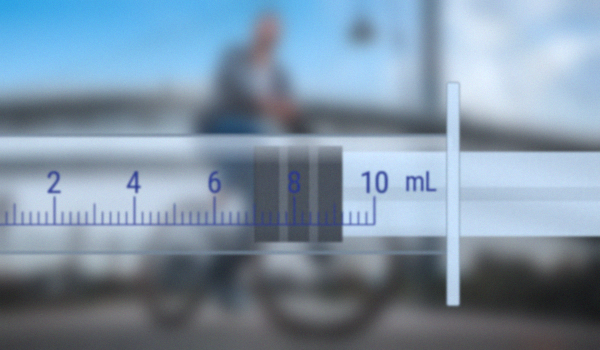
7 (mL)
